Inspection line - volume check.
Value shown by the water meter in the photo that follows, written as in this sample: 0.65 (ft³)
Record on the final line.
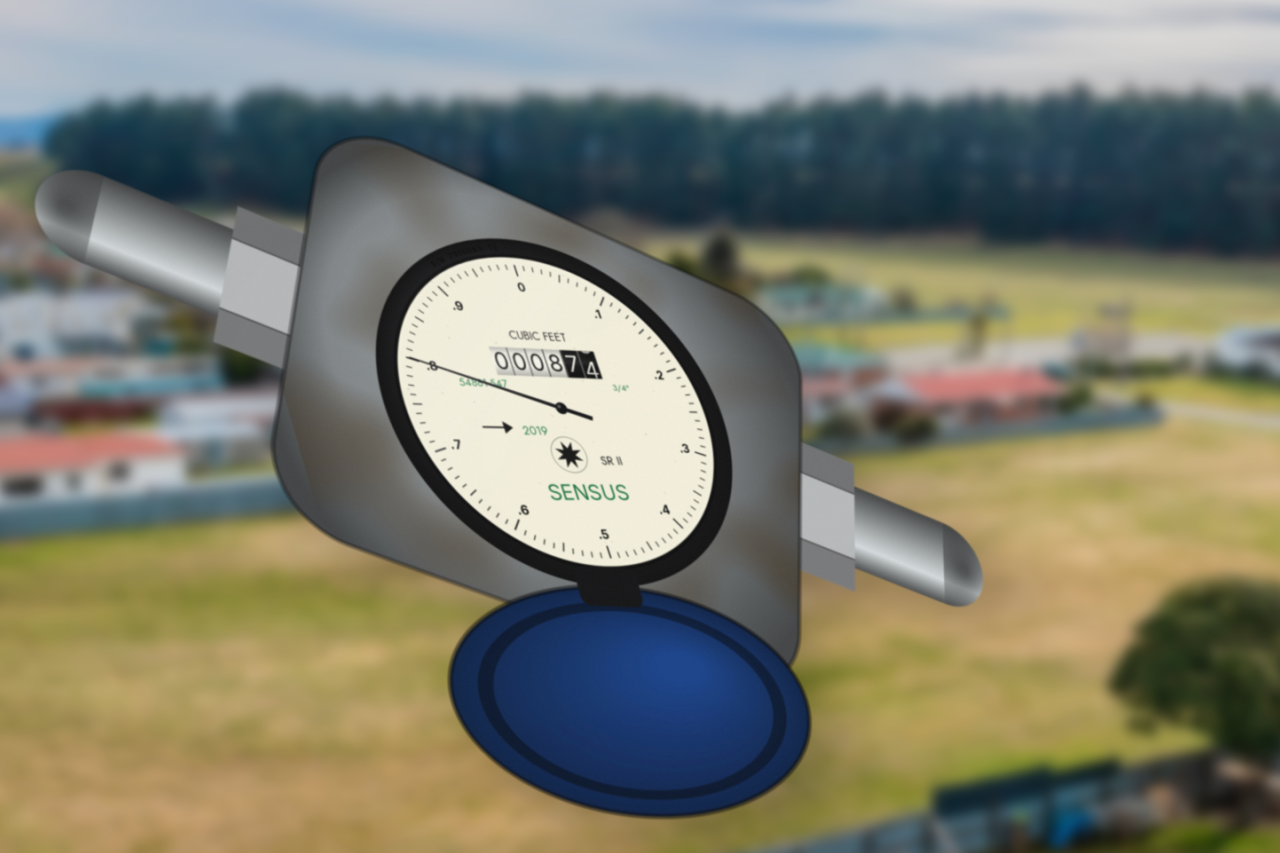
873.80 (ft³)
